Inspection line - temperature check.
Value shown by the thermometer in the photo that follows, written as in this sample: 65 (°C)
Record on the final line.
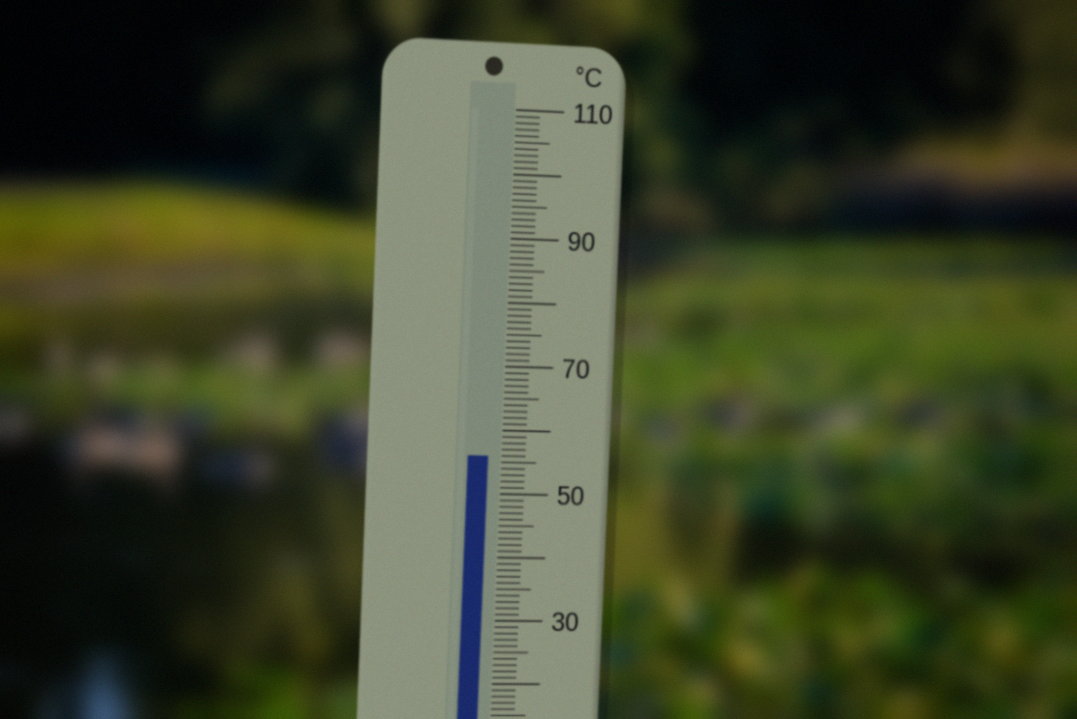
56 (°C)
